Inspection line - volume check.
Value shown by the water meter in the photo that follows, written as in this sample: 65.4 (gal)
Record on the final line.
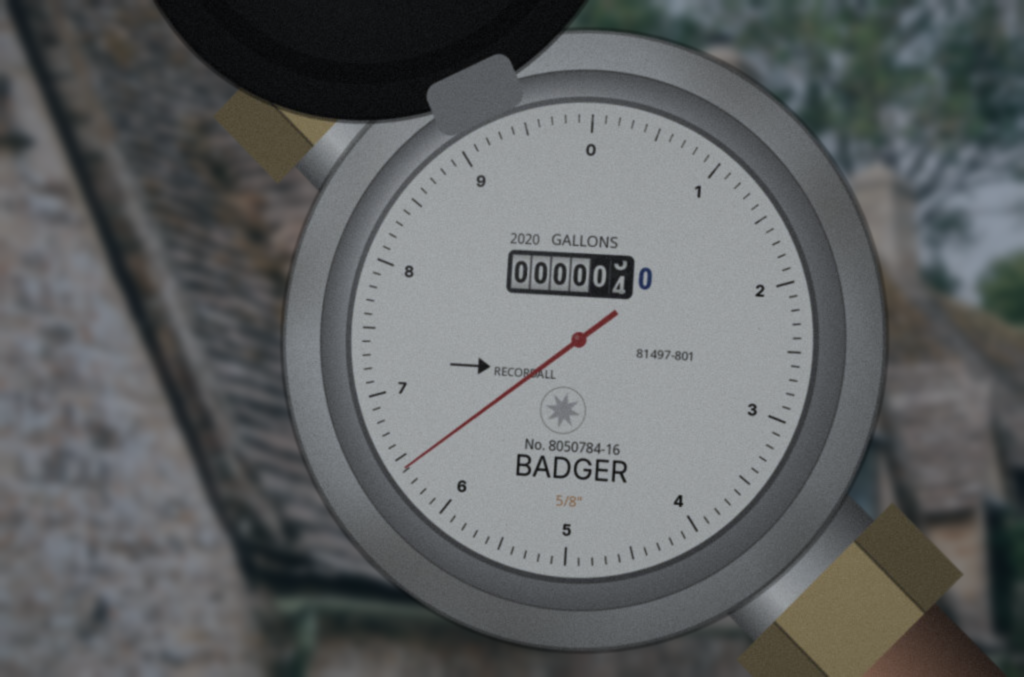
36.4 (gal)
